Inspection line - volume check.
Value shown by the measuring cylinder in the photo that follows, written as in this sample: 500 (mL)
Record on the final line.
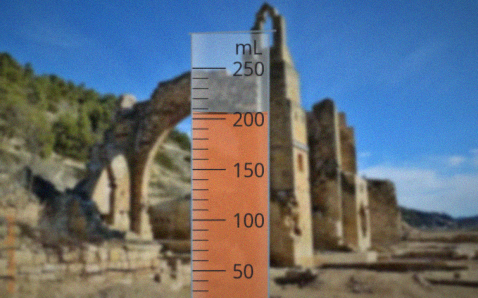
205 (mL)
